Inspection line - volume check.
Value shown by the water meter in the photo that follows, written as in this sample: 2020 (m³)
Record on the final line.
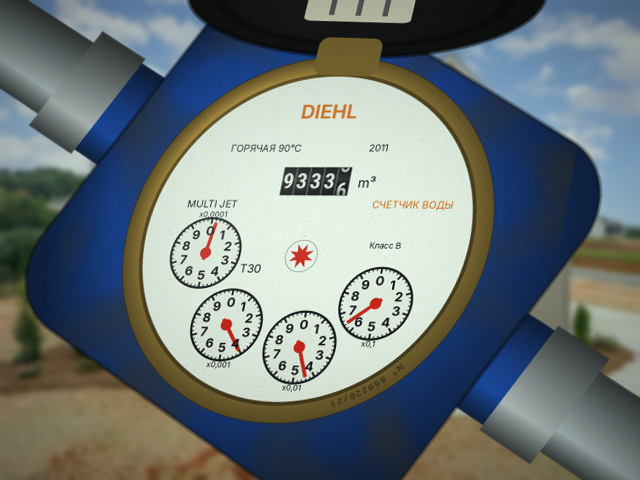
93335.6440 (m³)
